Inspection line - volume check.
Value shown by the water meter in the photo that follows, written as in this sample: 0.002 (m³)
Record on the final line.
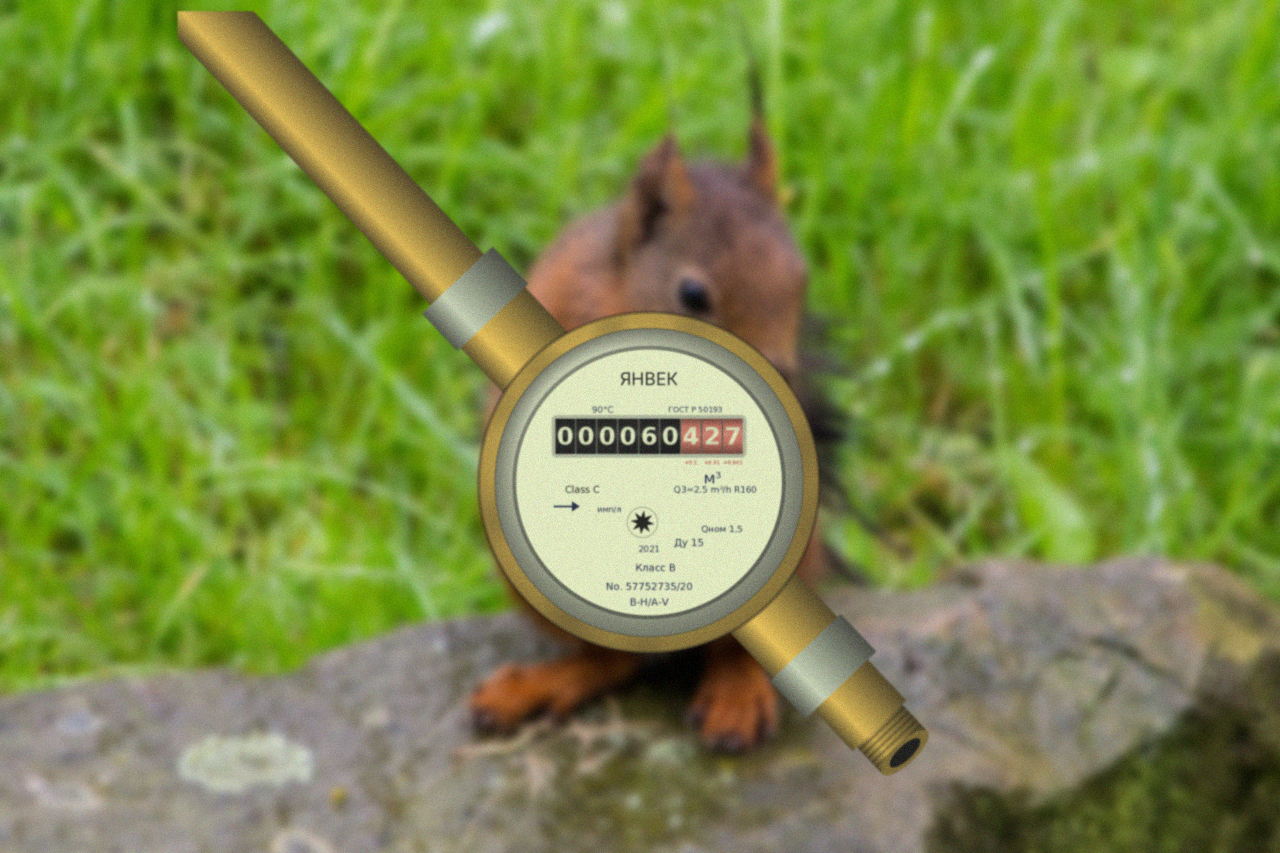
60.427 (m³)
